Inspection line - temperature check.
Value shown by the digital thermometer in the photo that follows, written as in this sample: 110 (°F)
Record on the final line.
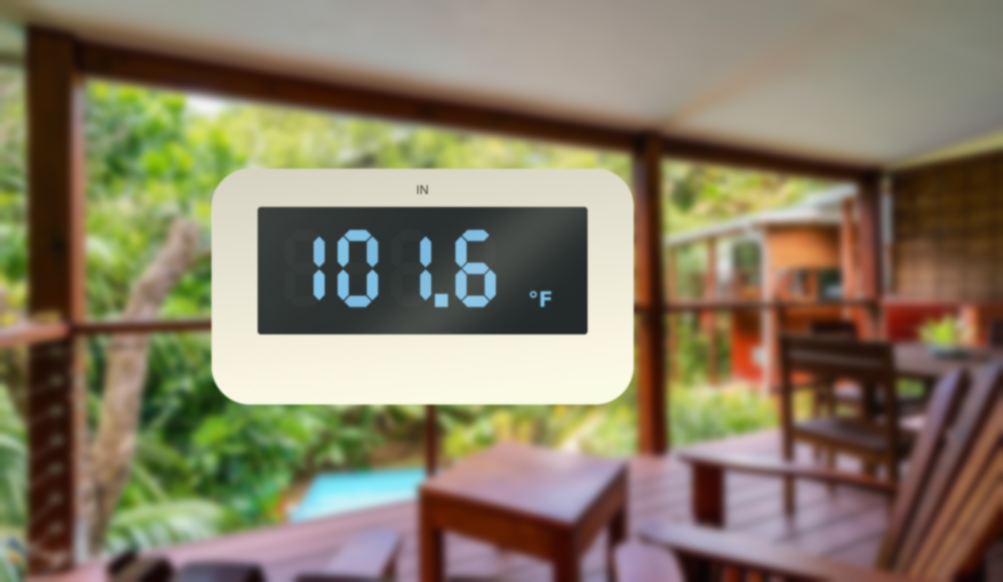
101.6 (°F)
